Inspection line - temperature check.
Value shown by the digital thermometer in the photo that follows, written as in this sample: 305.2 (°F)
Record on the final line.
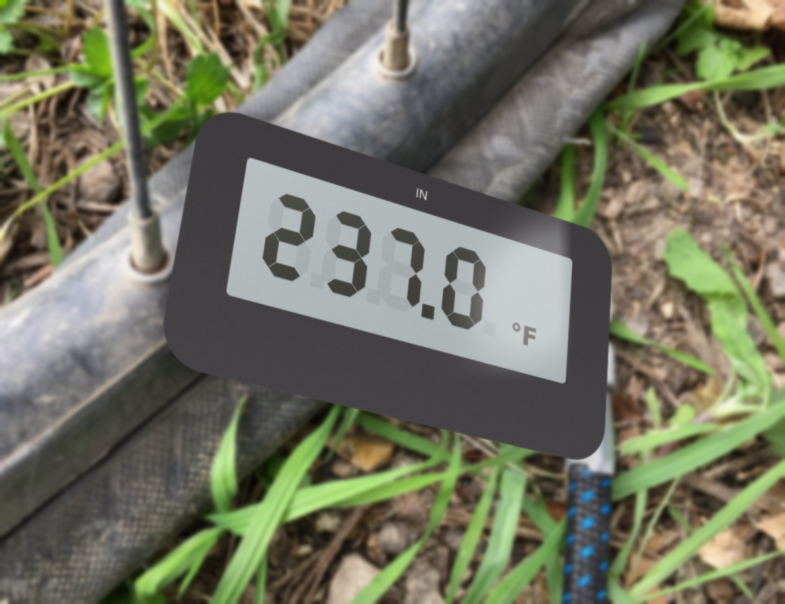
237.0 (°F)
